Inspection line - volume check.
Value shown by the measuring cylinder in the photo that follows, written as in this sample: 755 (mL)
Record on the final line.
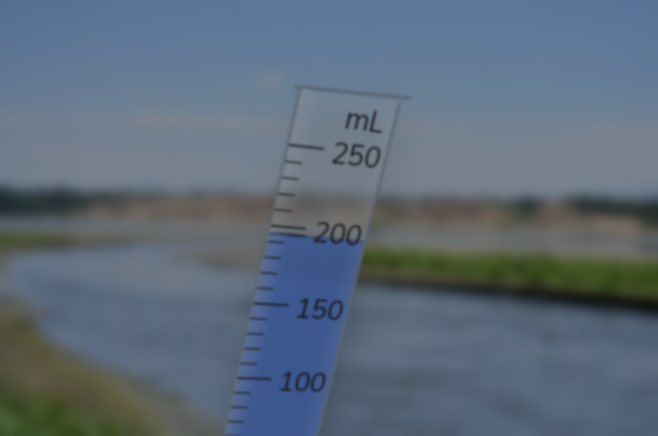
195 (mL)
